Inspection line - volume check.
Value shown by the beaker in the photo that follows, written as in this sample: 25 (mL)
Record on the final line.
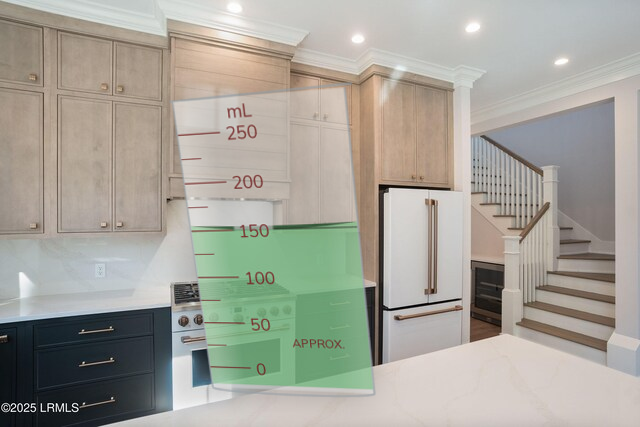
150 (mL)
